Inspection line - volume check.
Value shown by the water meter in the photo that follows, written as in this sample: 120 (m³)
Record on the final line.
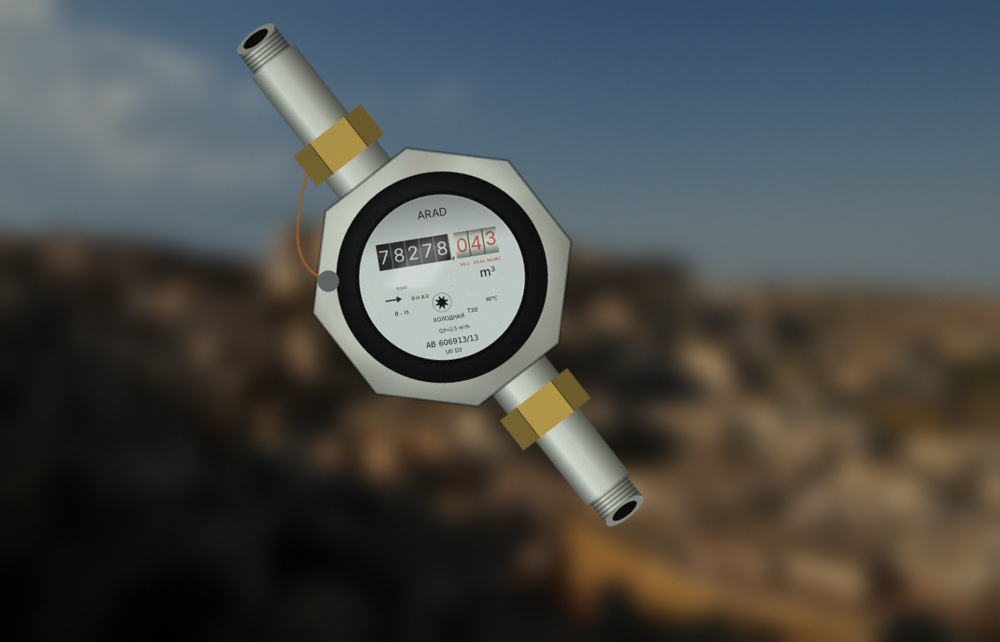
78278.043 (m³)
